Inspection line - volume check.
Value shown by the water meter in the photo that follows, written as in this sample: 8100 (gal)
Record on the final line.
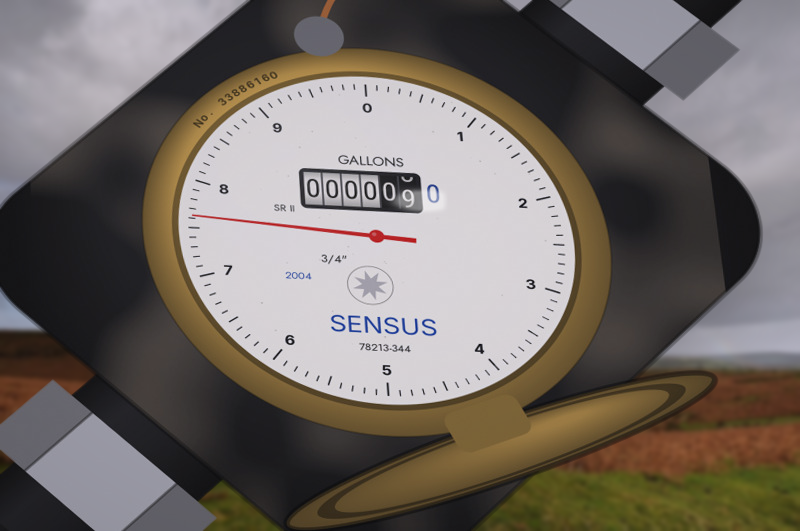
87.6 (gal)
